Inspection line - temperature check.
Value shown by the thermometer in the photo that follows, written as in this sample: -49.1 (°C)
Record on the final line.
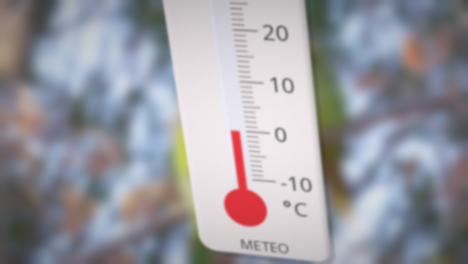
0 (°C)
